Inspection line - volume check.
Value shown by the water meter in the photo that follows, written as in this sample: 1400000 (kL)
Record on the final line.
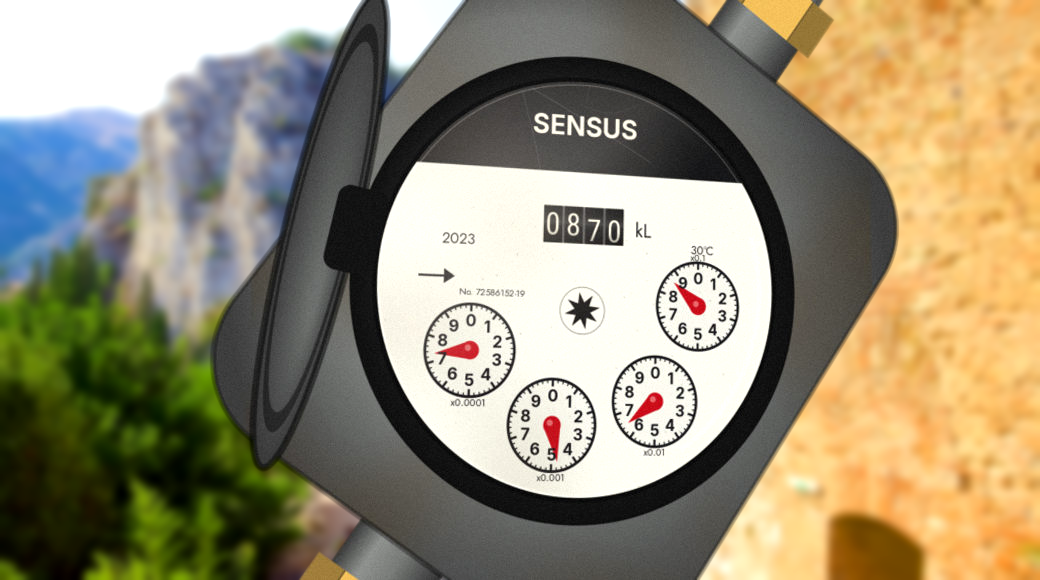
869.8647 (kL)
